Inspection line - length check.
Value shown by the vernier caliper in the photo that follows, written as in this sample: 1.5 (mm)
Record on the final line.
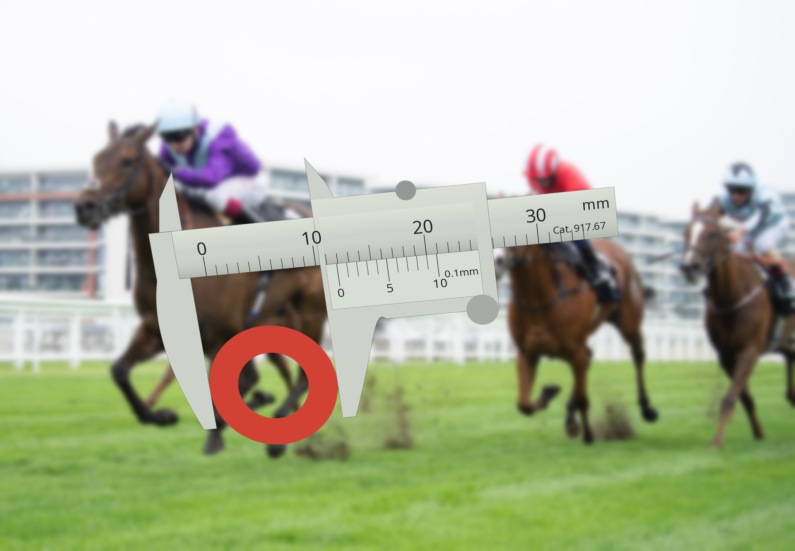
11.9 (mm)
